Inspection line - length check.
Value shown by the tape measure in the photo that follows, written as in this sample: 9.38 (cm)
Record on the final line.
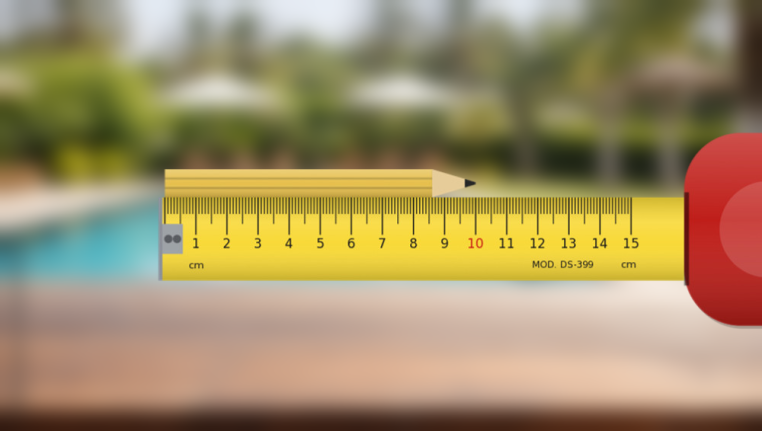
10 (cm)
